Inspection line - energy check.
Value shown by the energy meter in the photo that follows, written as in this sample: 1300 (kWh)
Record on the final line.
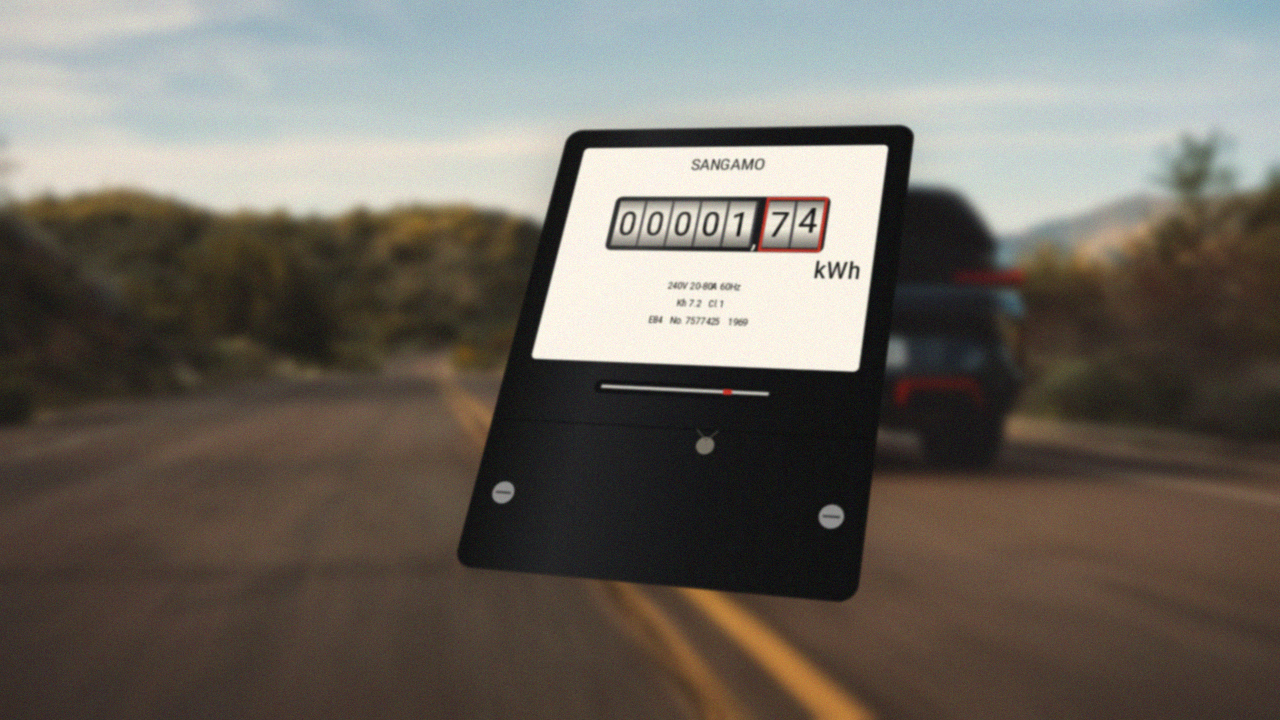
1.74 (kWh)
